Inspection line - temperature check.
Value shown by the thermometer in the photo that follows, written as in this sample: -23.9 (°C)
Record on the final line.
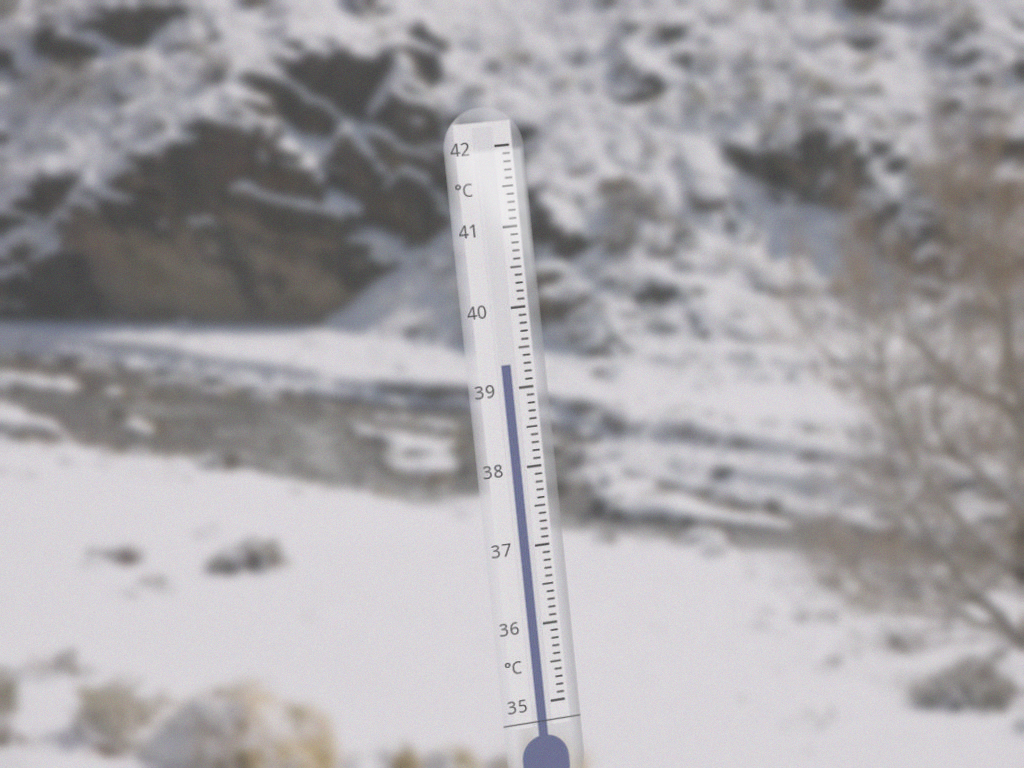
39.3 (°C)
